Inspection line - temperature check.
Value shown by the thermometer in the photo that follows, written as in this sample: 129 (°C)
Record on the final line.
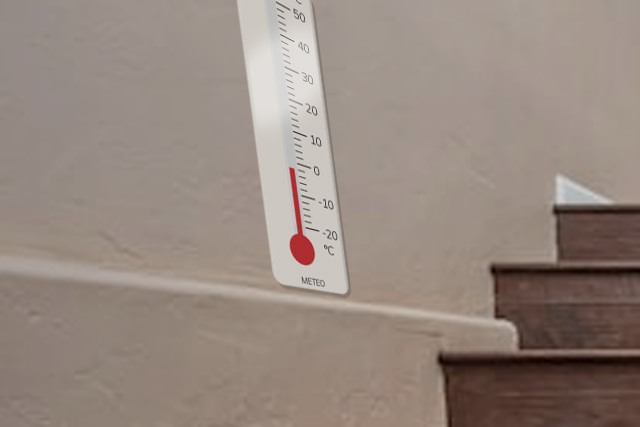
-2 (°C)
